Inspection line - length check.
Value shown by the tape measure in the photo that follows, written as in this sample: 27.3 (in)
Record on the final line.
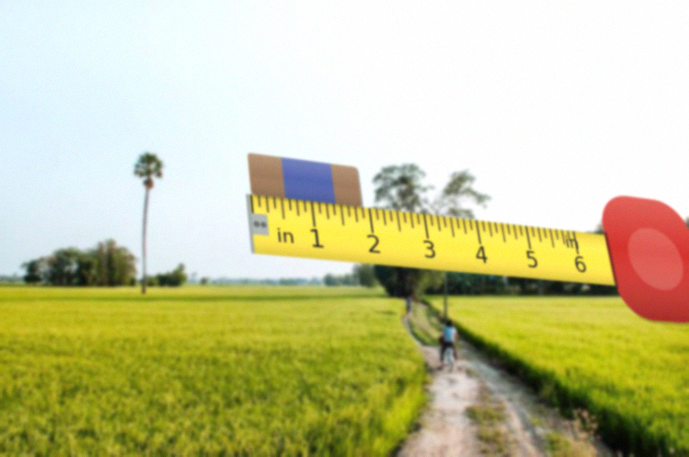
1.875 (in)
